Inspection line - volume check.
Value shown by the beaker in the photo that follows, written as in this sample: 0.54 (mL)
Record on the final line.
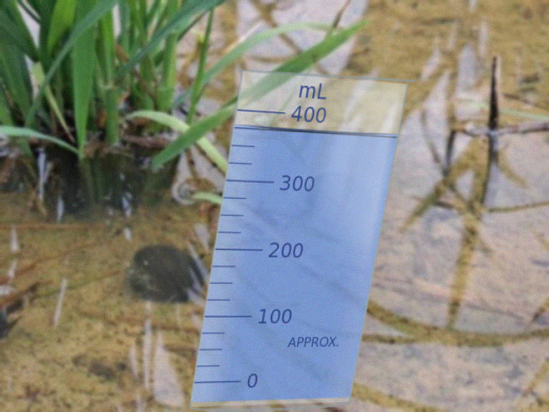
375 (mL)
